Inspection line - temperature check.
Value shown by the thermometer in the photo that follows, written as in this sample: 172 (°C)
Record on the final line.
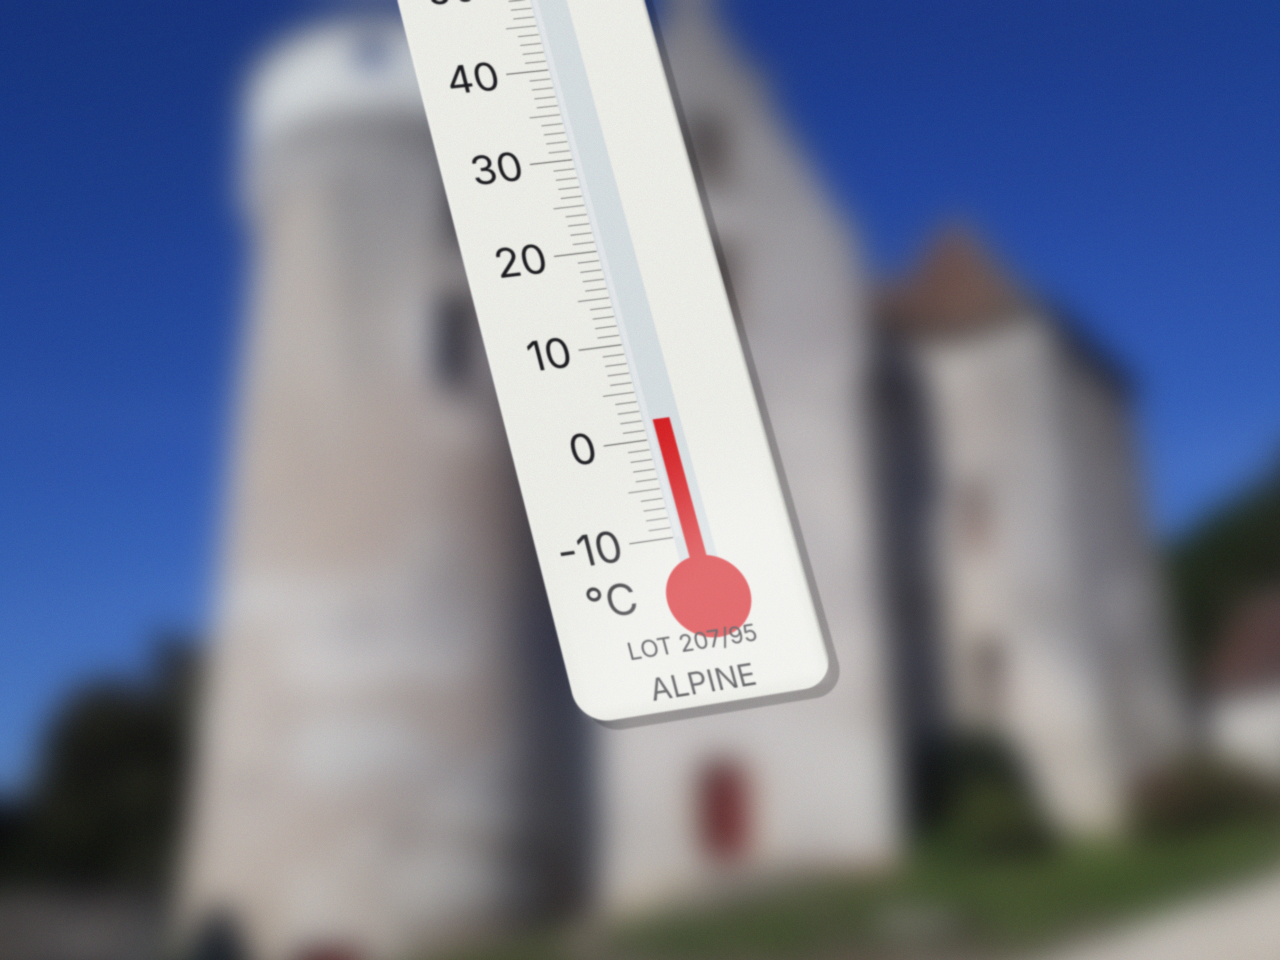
2 (°C)
